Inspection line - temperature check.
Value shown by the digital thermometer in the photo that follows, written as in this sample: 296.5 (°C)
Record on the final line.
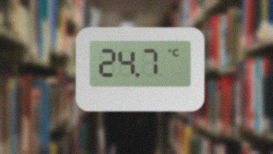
24.7 (°C)
